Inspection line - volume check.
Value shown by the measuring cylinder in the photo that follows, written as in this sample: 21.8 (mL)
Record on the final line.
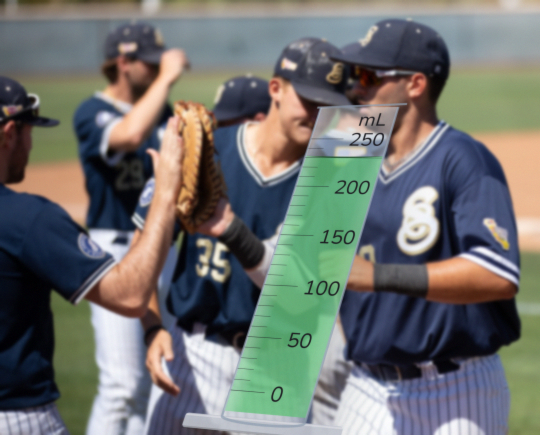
230 (mL)
